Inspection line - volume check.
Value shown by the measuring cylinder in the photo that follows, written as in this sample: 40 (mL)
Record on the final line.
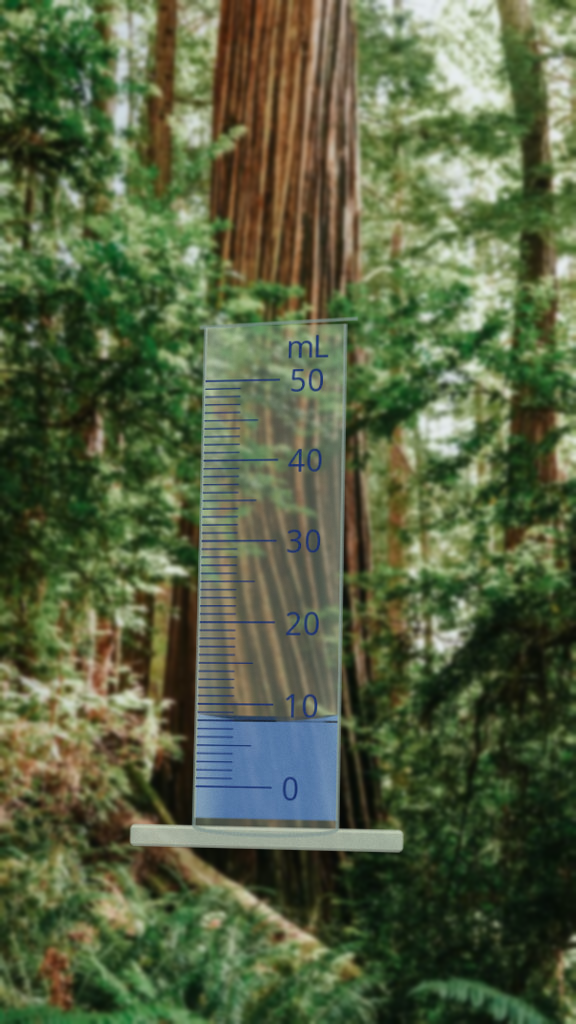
8 (mL)
